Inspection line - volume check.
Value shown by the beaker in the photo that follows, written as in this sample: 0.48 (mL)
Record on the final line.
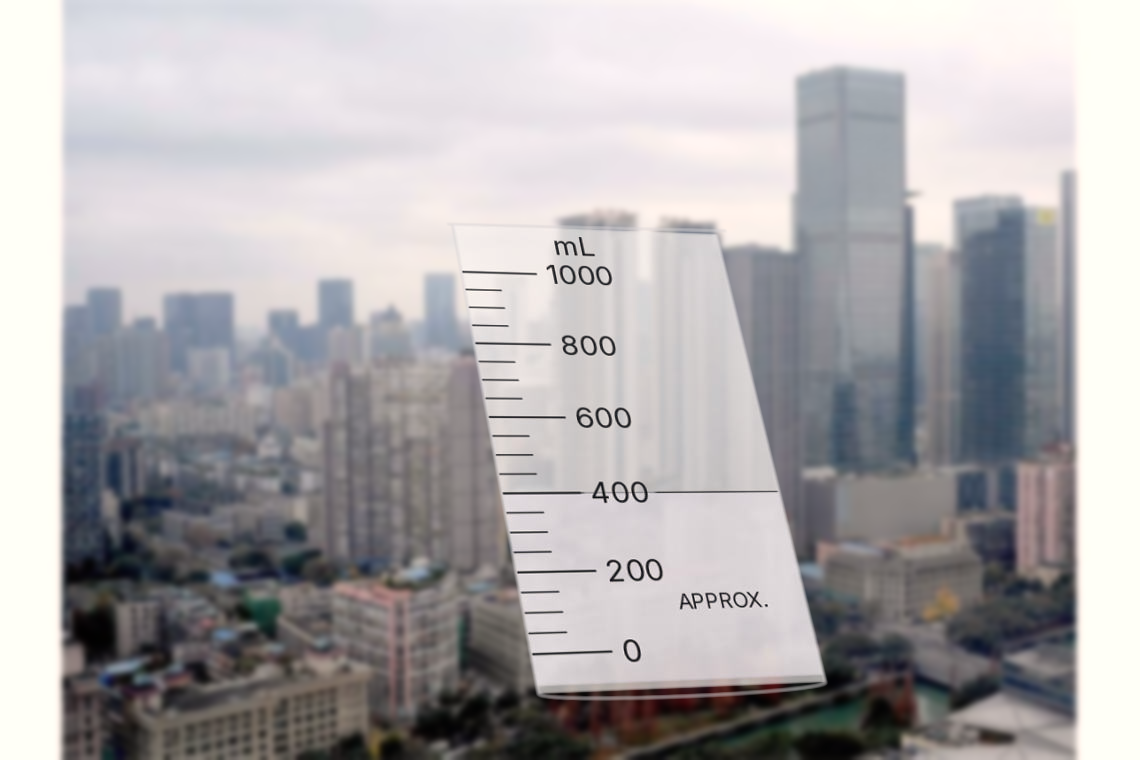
400 (mL)
